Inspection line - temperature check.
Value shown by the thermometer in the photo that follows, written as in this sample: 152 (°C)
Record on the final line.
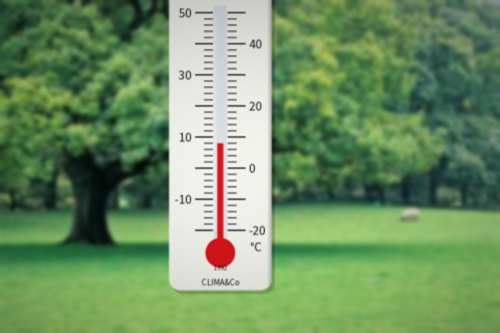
8 (°C)
